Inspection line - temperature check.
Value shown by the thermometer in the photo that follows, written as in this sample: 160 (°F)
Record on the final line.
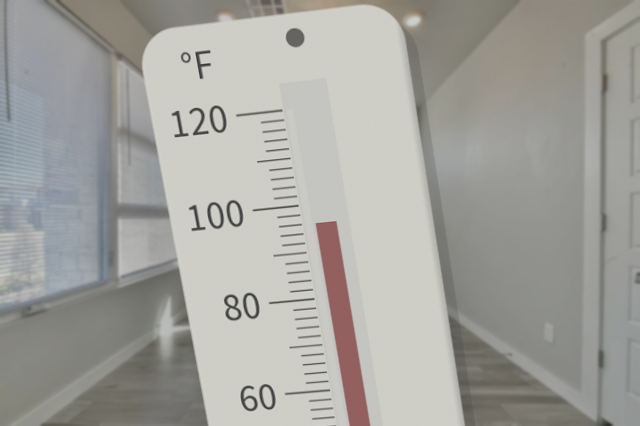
96 (°F)
